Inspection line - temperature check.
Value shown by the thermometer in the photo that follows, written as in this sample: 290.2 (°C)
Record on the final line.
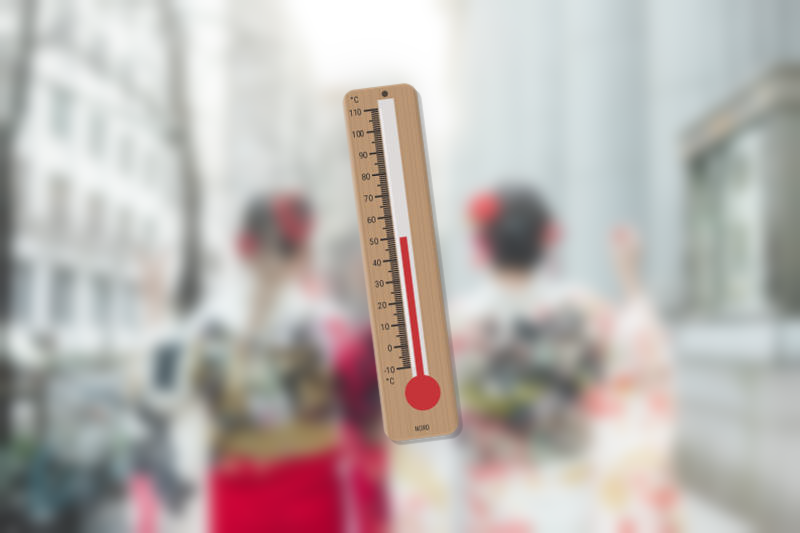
50 (°C)
